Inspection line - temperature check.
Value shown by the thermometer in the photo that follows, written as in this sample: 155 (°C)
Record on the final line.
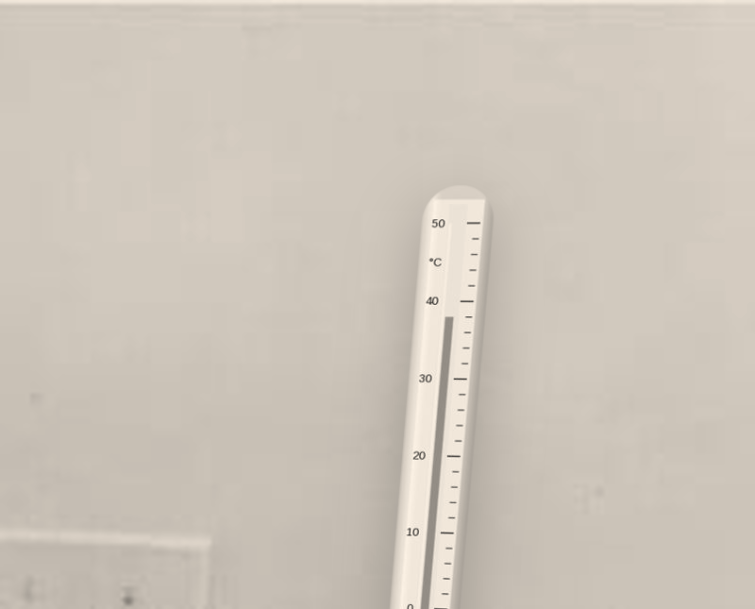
38 (°C)
